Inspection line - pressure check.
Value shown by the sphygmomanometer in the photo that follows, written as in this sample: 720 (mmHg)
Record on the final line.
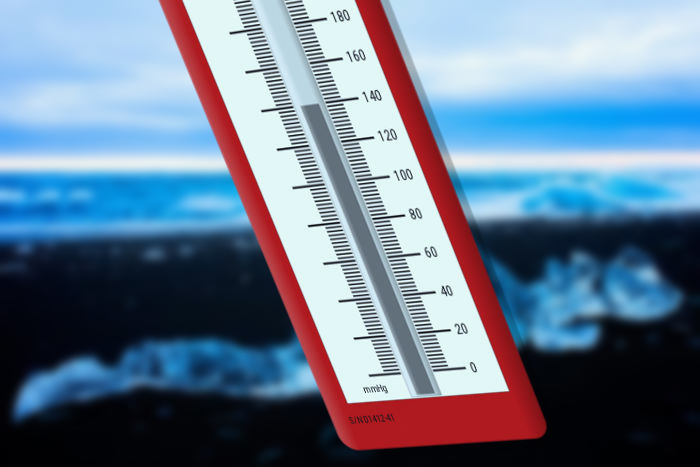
140 (mmHg)
